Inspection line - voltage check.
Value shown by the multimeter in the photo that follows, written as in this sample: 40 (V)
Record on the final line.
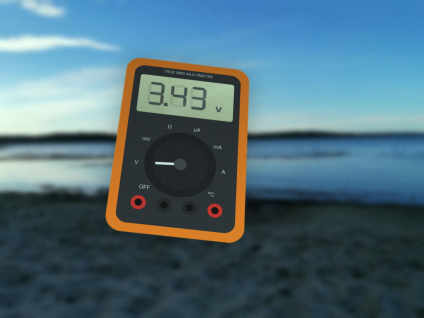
3.43 (V)
